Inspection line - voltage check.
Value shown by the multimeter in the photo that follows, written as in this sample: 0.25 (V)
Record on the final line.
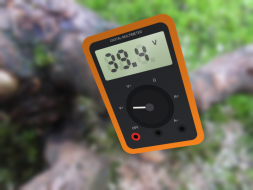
39.4 (V)
